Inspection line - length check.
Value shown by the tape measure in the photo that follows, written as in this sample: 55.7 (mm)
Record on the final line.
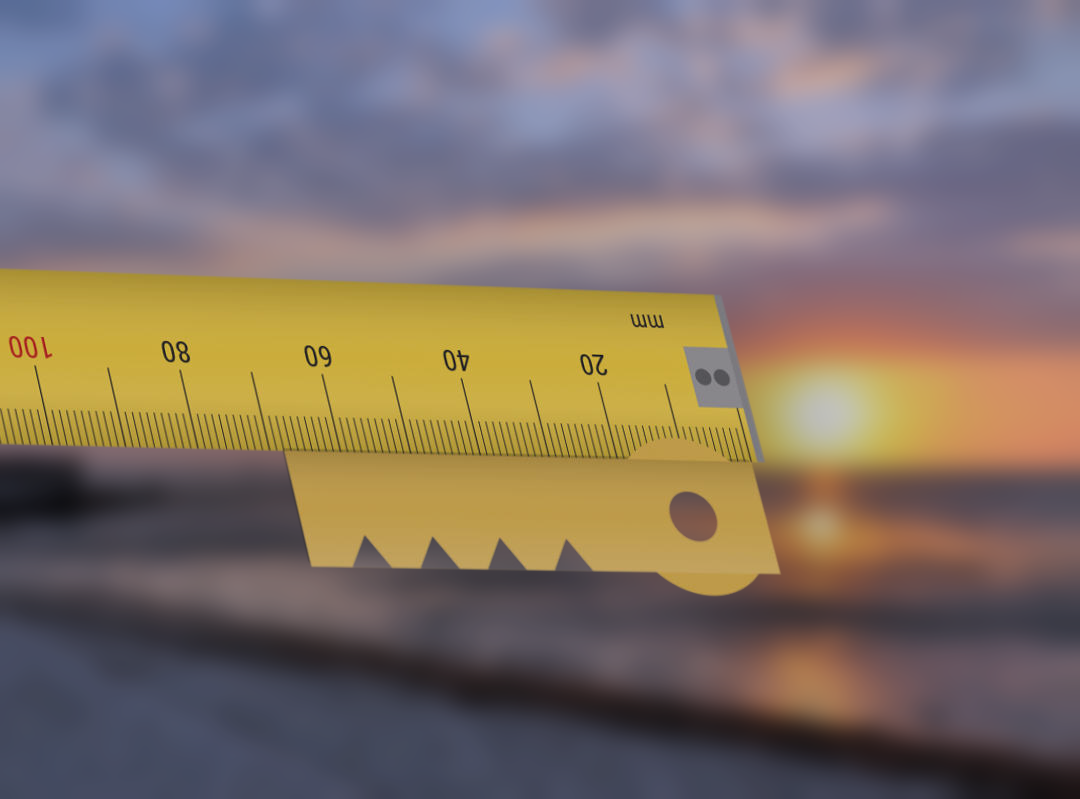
68 (mm)
